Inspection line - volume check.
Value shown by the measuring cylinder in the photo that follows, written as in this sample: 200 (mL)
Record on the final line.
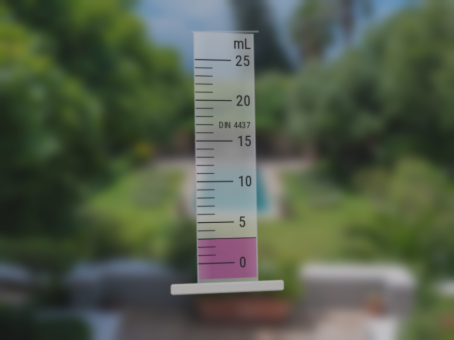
3 (mL)
